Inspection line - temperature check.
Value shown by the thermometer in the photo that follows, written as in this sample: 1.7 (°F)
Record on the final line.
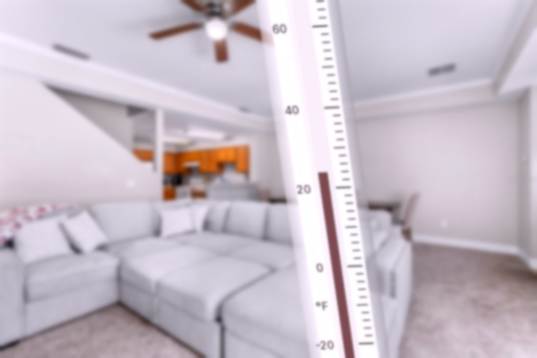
24 (°F)
